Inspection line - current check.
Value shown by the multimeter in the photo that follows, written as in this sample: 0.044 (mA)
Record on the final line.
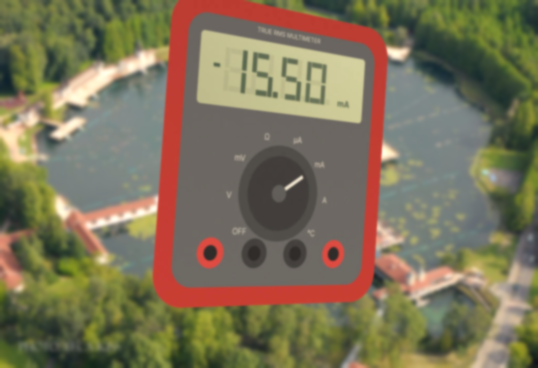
-15.50 (mA)
